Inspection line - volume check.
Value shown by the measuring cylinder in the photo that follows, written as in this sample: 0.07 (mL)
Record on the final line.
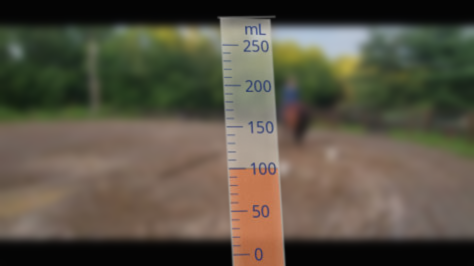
100 (mL)
